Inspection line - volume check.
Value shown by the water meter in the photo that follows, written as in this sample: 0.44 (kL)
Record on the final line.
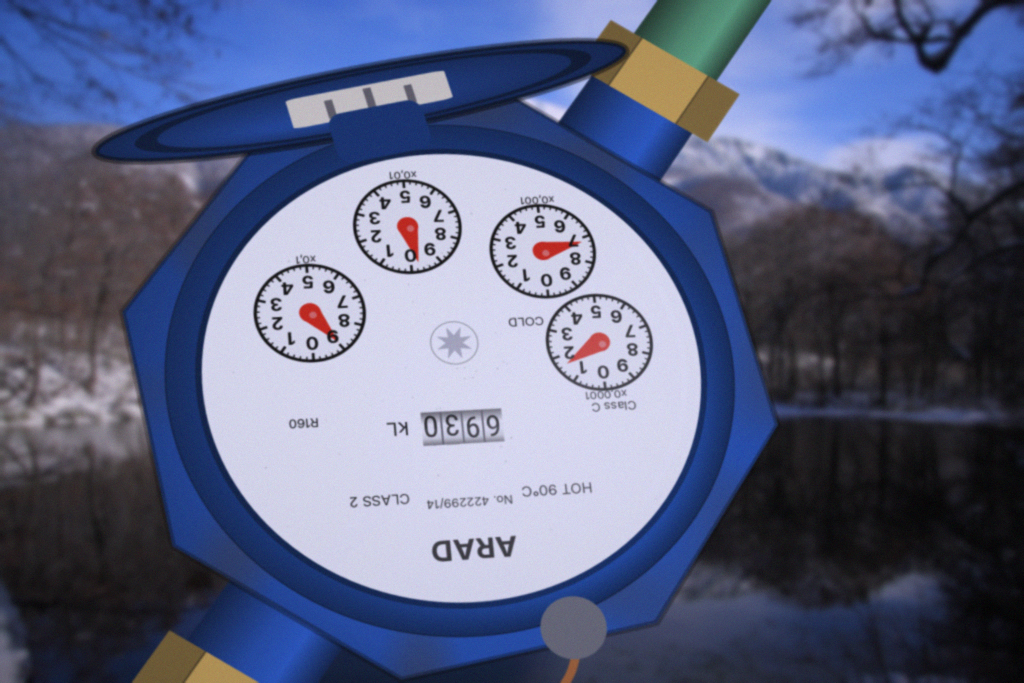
6929.8971 (kL)
